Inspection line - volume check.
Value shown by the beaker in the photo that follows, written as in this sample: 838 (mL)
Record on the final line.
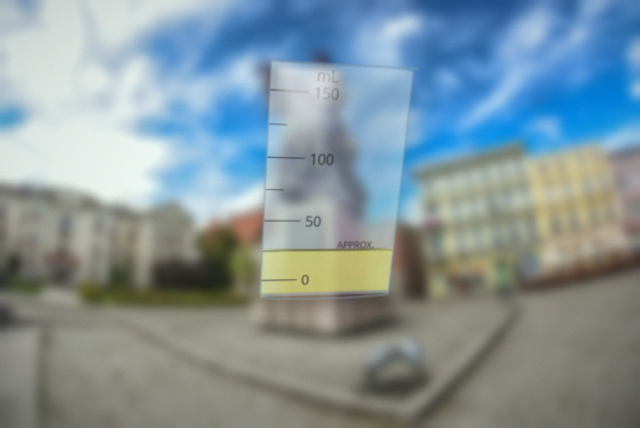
25 (mL)
